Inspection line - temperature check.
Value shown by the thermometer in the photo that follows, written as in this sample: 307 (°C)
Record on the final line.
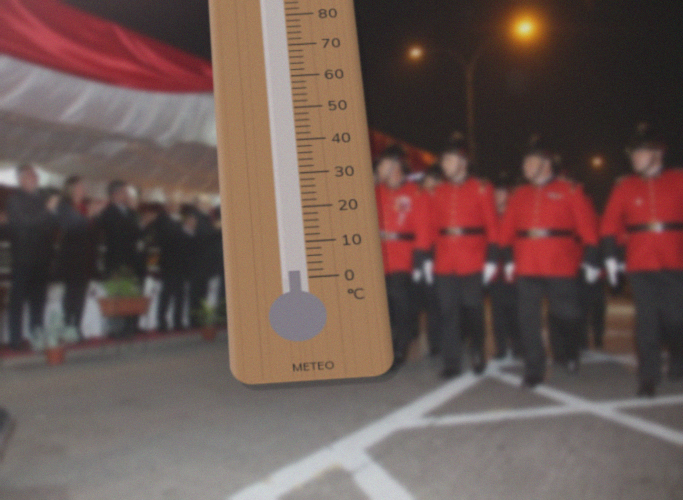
2 (°C)
